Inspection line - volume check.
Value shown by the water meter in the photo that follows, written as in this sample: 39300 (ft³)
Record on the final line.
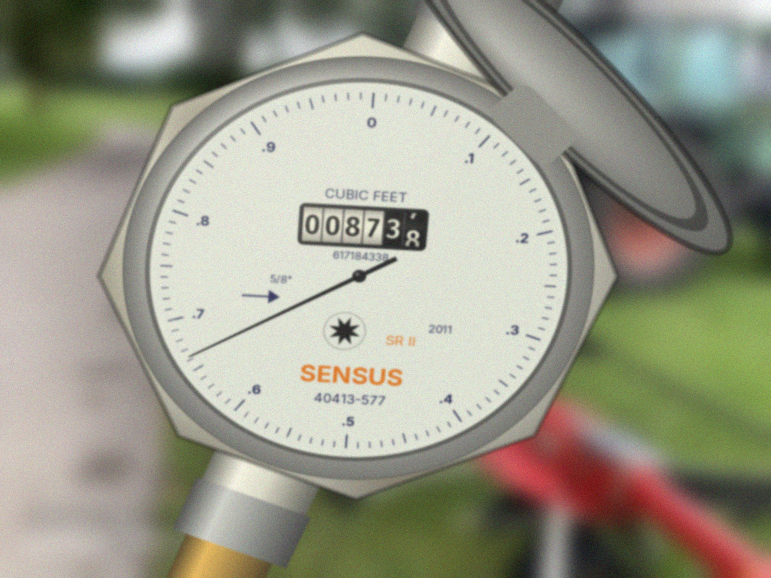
8737.66 (ft³)
